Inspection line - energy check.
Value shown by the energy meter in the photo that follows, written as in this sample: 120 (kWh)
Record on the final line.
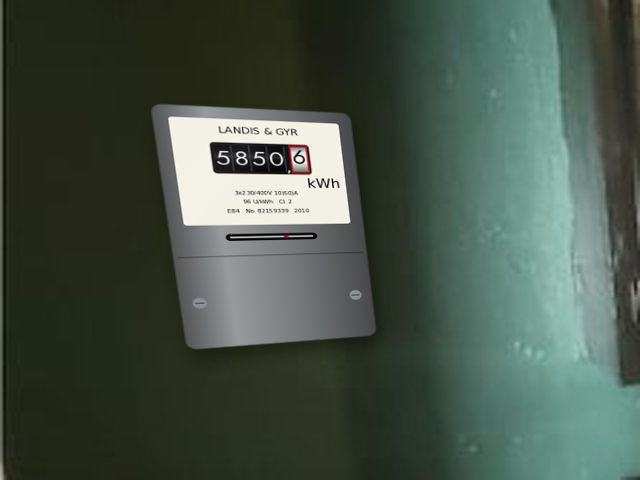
5850.6 (kWh)
